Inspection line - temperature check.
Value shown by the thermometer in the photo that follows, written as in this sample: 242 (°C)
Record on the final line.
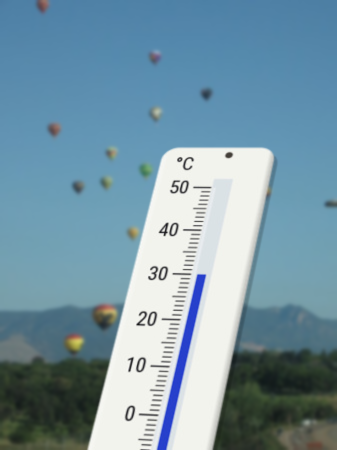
30 (°C)
